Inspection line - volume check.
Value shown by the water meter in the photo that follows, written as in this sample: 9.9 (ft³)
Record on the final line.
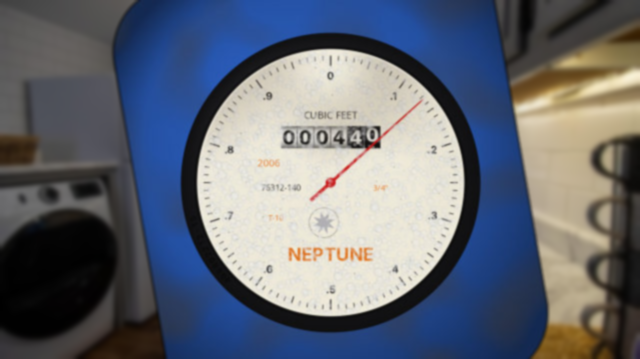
440.13 (ft³)
